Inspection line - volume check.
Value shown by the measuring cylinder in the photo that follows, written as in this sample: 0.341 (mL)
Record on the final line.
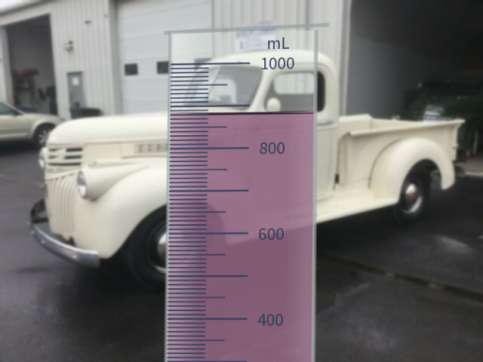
880 (mL)
